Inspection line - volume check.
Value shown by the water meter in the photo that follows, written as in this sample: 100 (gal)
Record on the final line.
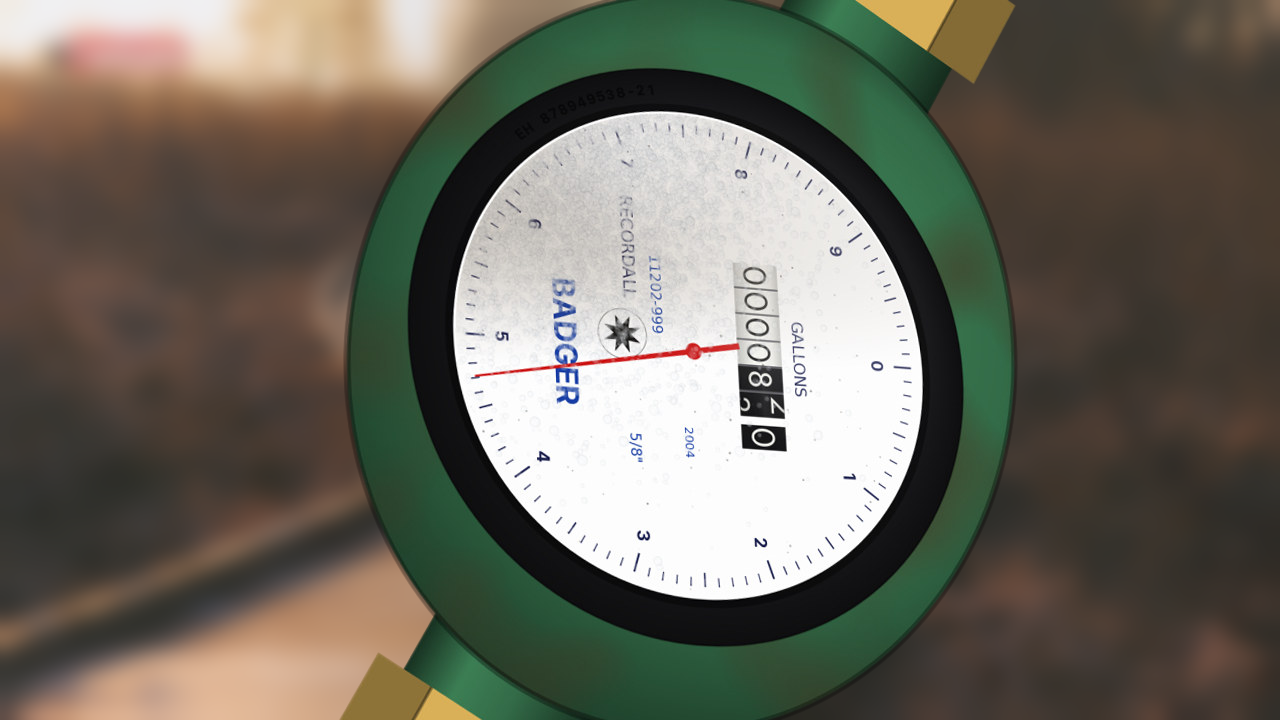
824.7 (gal)
